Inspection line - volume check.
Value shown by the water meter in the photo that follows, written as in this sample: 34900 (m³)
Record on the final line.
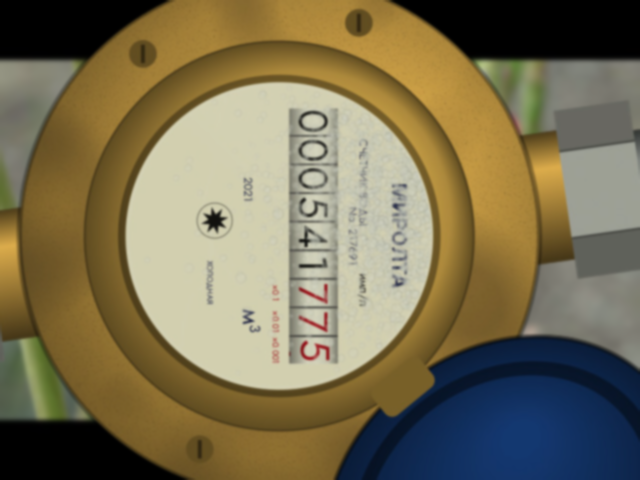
541.775 (m³)
